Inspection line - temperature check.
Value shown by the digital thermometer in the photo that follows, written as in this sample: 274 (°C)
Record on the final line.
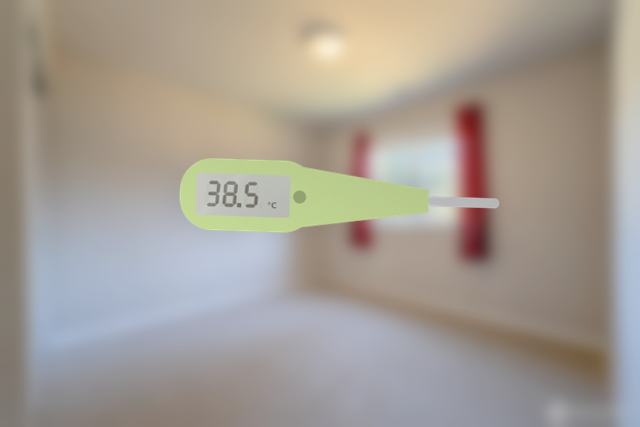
38.5 (°C)
